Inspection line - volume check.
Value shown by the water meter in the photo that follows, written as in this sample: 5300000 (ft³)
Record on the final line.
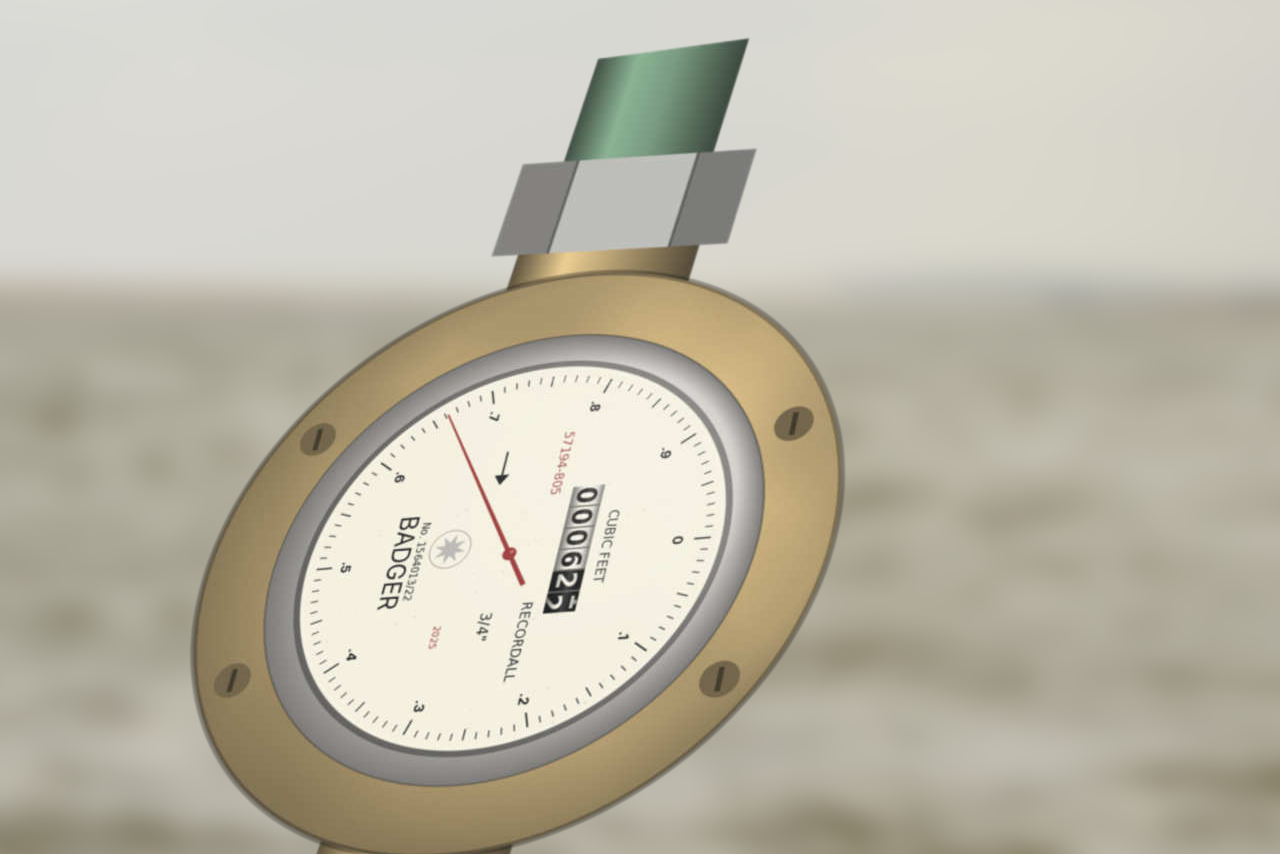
621.66 (ft³)
